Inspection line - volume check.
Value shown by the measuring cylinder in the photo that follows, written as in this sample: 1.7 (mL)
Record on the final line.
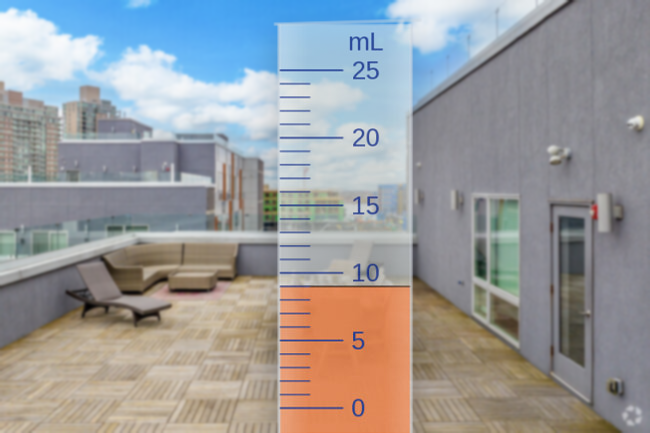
9 (mL)
